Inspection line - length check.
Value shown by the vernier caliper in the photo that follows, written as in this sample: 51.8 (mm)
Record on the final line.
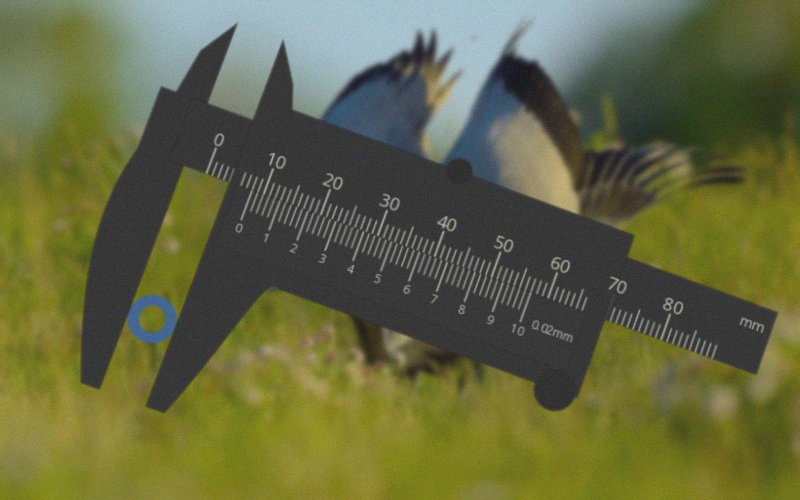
8.0 (mm)
